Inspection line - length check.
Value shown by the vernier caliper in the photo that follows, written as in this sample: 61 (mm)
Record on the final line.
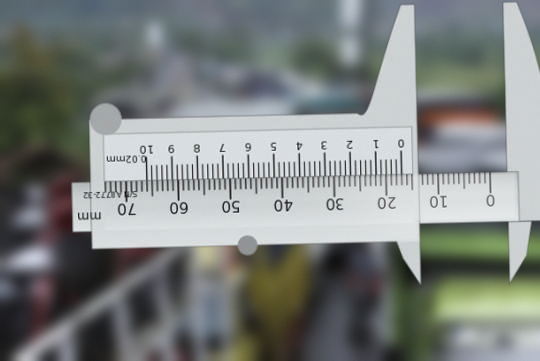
17.0 (mm)
